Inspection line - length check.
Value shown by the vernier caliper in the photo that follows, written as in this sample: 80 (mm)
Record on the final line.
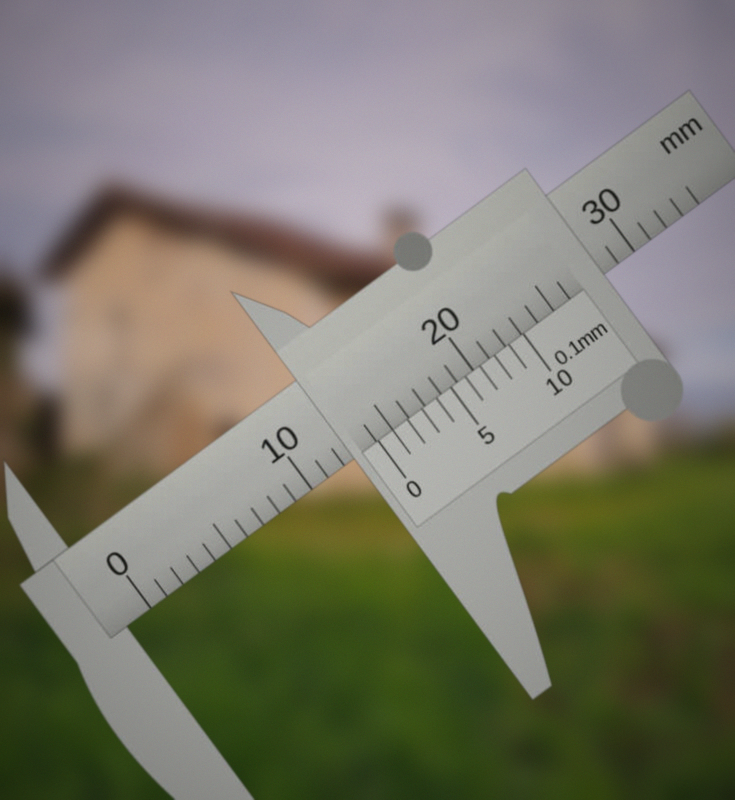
14.1 (mm)
